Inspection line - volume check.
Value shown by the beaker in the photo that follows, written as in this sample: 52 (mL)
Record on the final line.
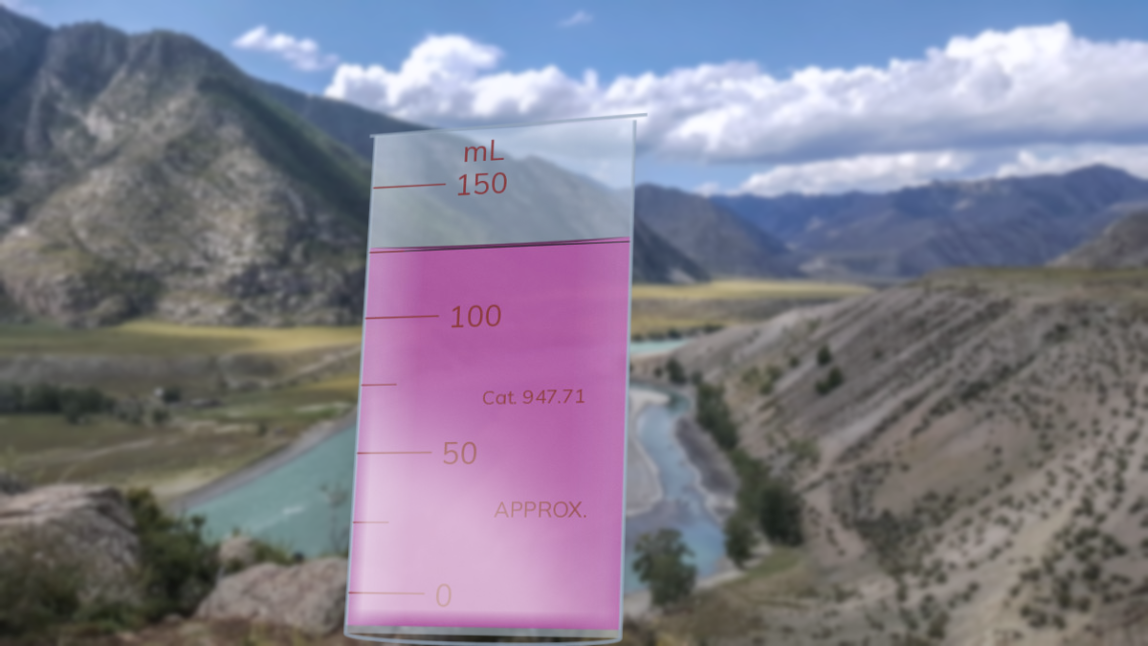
125 (mL)
